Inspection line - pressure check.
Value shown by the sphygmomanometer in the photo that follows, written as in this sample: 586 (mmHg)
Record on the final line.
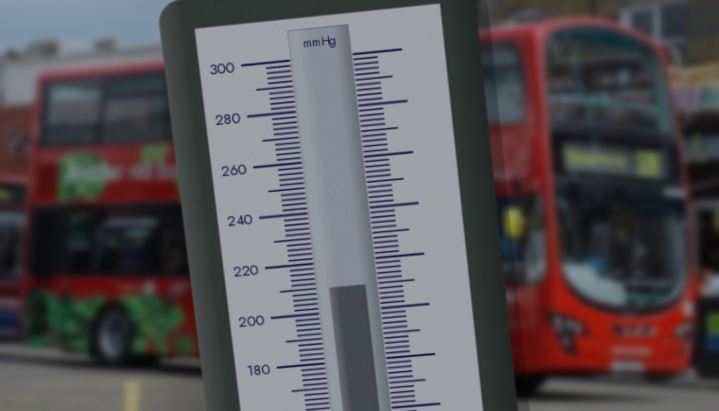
210 (mmHg)
